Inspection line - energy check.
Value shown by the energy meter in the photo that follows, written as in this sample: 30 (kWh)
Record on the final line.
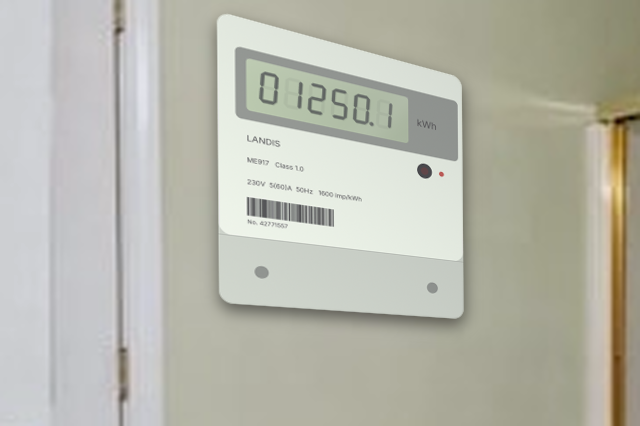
1250.1 (kWh)
